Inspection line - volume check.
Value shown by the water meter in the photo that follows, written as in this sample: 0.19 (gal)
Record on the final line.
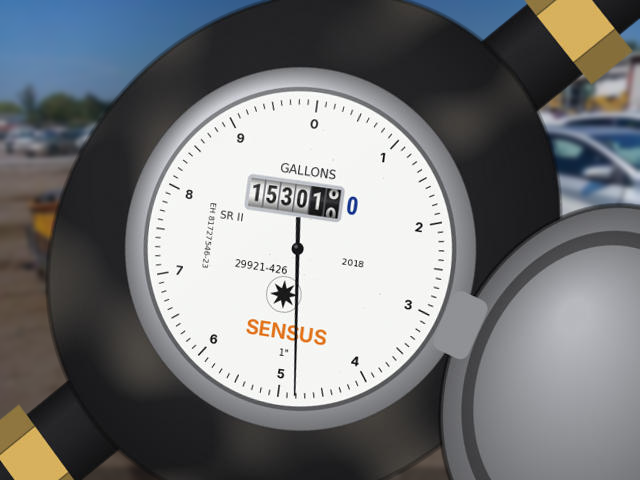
1530184.8 (gal)
